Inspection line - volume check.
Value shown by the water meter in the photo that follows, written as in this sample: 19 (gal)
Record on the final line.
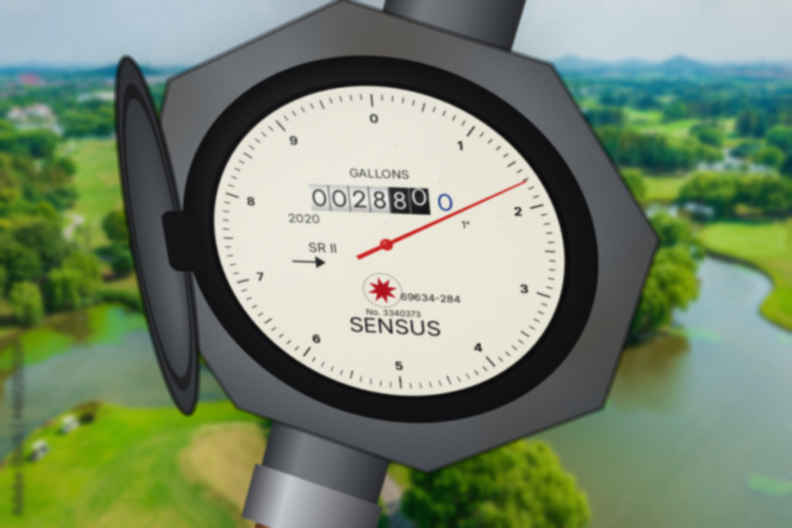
28801.7 (gal)
